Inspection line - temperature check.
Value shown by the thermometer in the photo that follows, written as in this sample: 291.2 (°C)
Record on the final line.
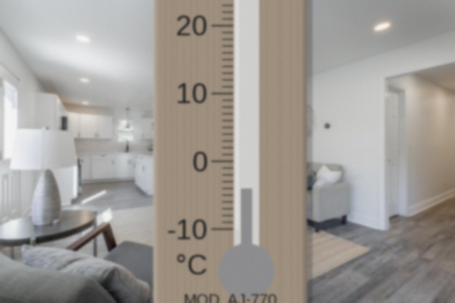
-4 (°C)
